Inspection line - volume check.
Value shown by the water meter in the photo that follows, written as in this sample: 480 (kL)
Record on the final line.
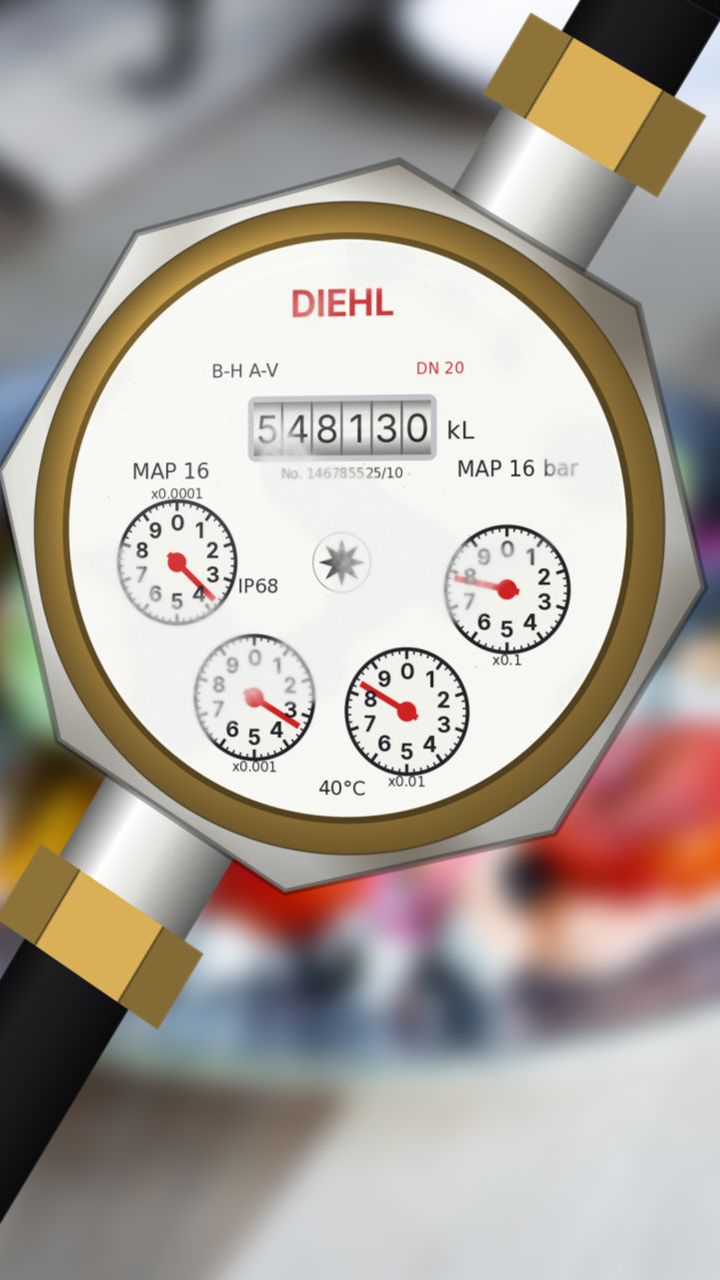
548130.7833 (kL)
